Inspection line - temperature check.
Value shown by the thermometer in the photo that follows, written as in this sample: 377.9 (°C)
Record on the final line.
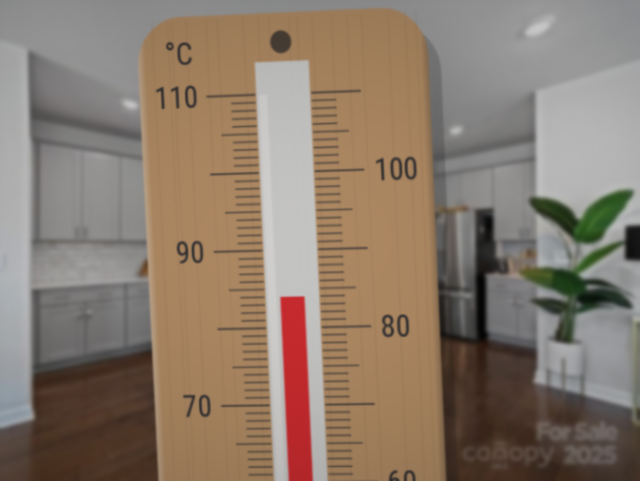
84 (°C)
